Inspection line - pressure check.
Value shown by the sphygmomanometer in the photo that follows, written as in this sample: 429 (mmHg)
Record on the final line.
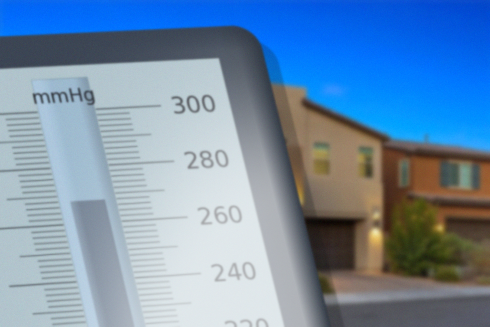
268 (mmHg)
